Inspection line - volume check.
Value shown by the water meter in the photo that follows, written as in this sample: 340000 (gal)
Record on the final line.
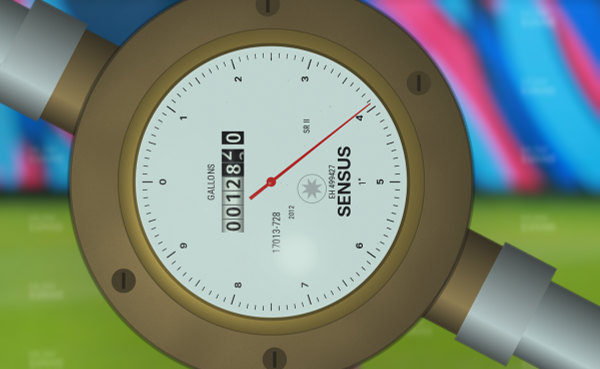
12823.9 (gal)
